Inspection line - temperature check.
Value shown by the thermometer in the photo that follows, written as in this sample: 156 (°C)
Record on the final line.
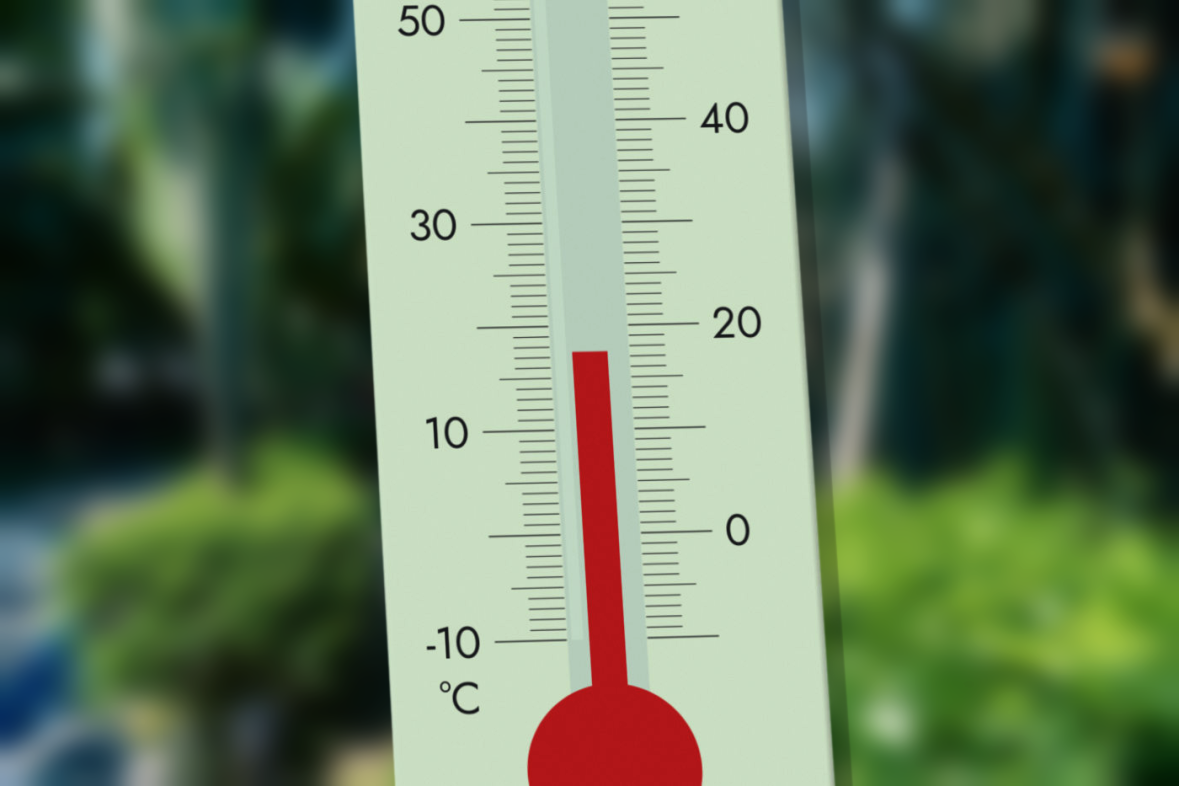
17.5 (°C)
